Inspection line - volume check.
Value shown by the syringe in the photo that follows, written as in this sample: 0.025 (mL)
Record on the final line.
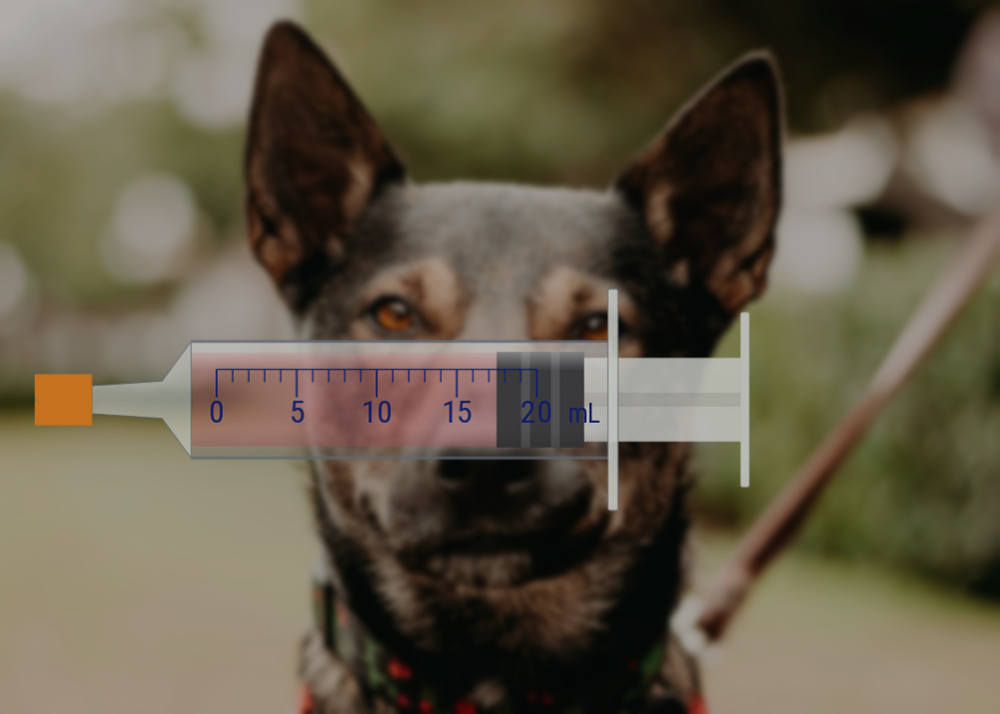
17.5 (mL)
